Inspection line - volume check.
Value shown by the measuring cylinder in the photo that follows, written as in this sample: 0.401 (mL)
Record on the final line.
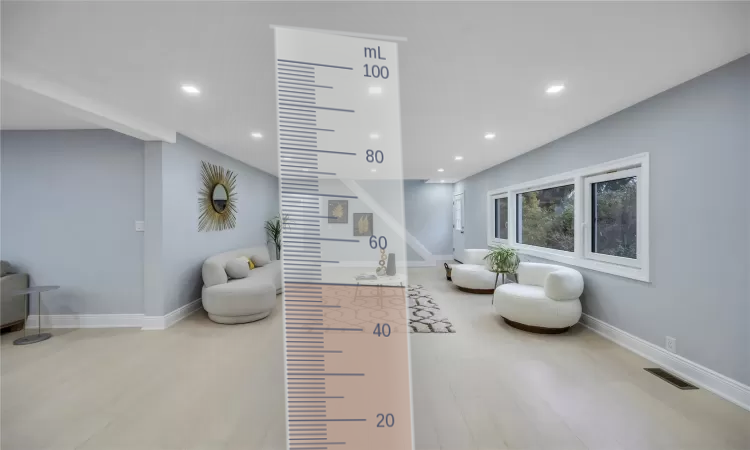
50 (mL)
